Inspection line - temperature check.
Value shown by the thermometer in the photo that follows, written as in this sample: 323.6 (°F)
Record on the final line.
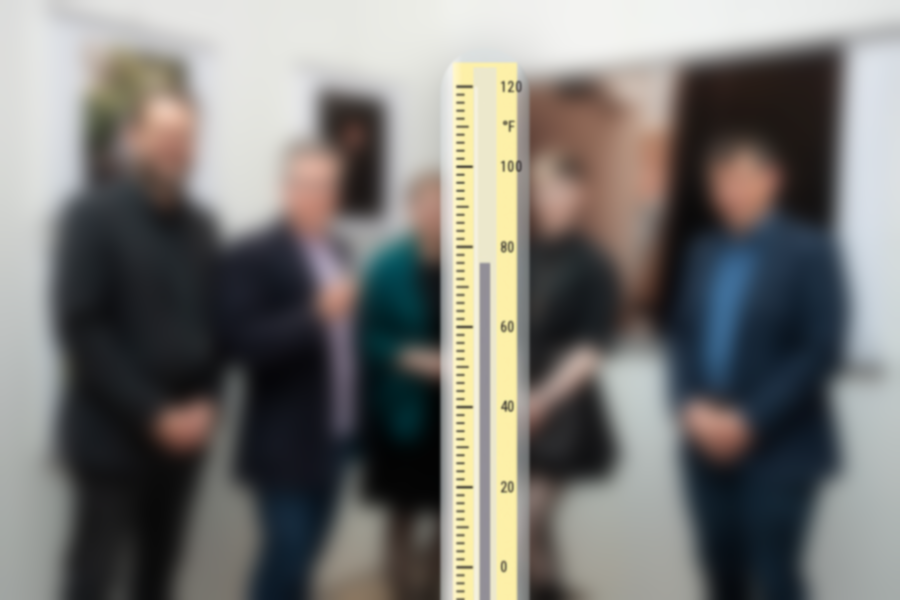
76 (°F)
